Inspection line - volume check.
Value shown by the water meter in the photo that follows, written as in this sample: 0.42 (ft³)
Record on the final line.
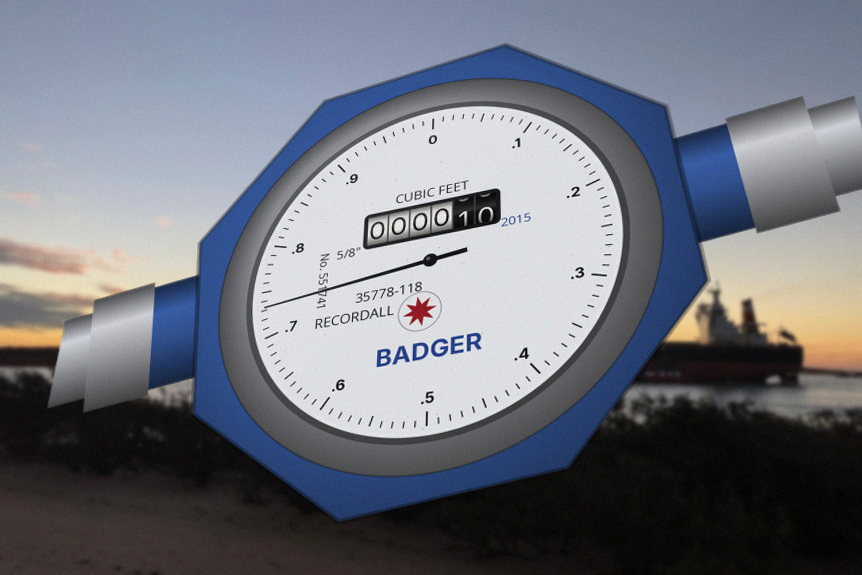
9.73 (ft³)
